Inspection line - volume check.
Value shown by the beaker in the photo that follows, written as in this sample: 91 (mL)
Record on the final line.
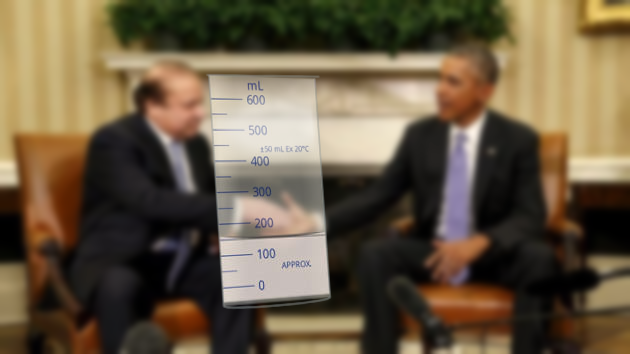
150 (mL)
